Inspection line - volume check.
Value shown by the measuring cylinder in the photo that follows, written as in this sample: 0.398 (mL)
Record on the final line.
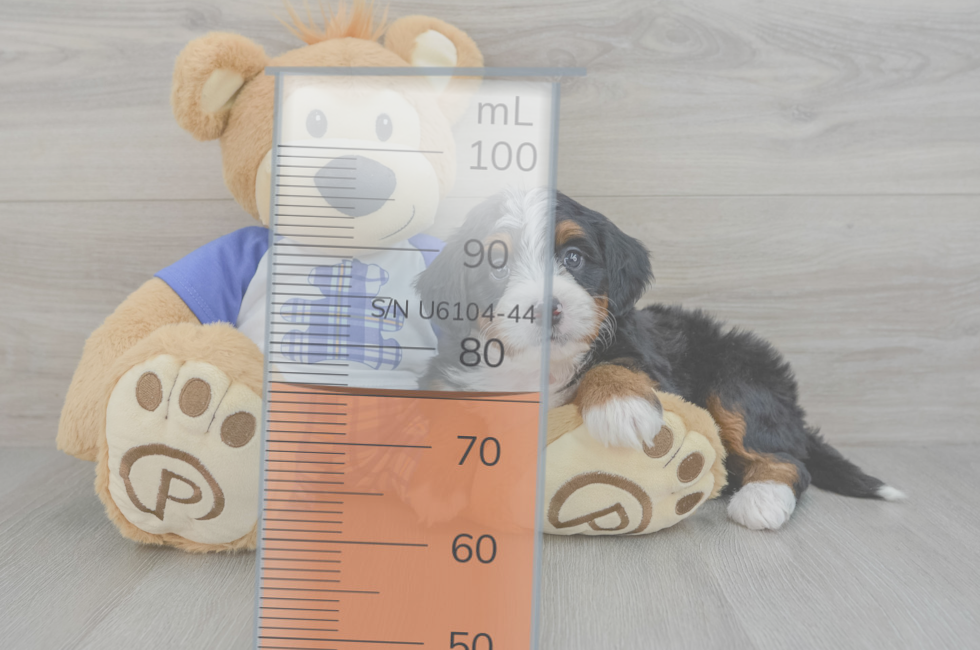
75 (mL)
